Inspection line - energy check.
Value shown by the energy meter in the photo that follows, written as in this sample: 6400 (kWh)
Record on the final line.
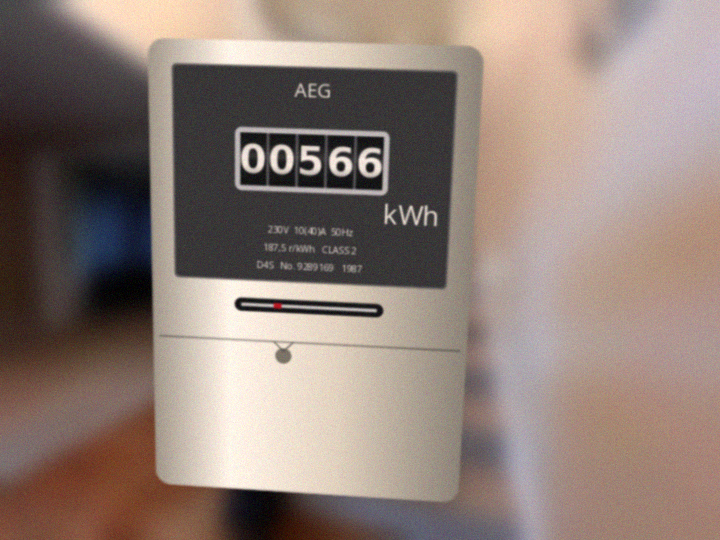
566 (kWh)
